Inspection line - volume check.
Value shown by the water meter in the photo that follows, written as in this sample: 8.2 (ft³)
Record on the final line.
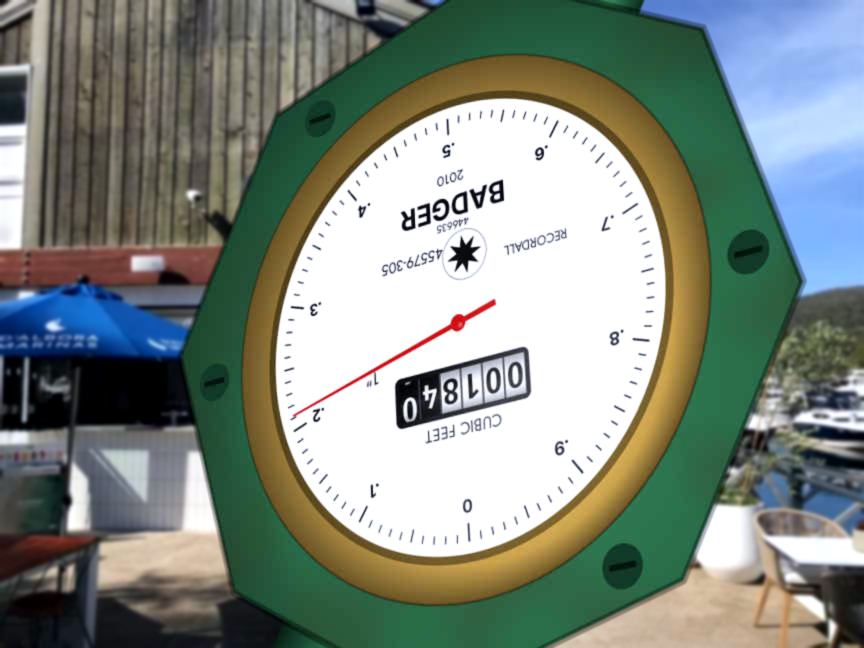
1840.21 (ft³)
